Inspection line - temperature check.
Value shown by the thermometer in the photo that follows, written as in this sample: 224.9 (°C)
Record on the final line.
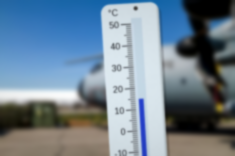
15 (°C)
